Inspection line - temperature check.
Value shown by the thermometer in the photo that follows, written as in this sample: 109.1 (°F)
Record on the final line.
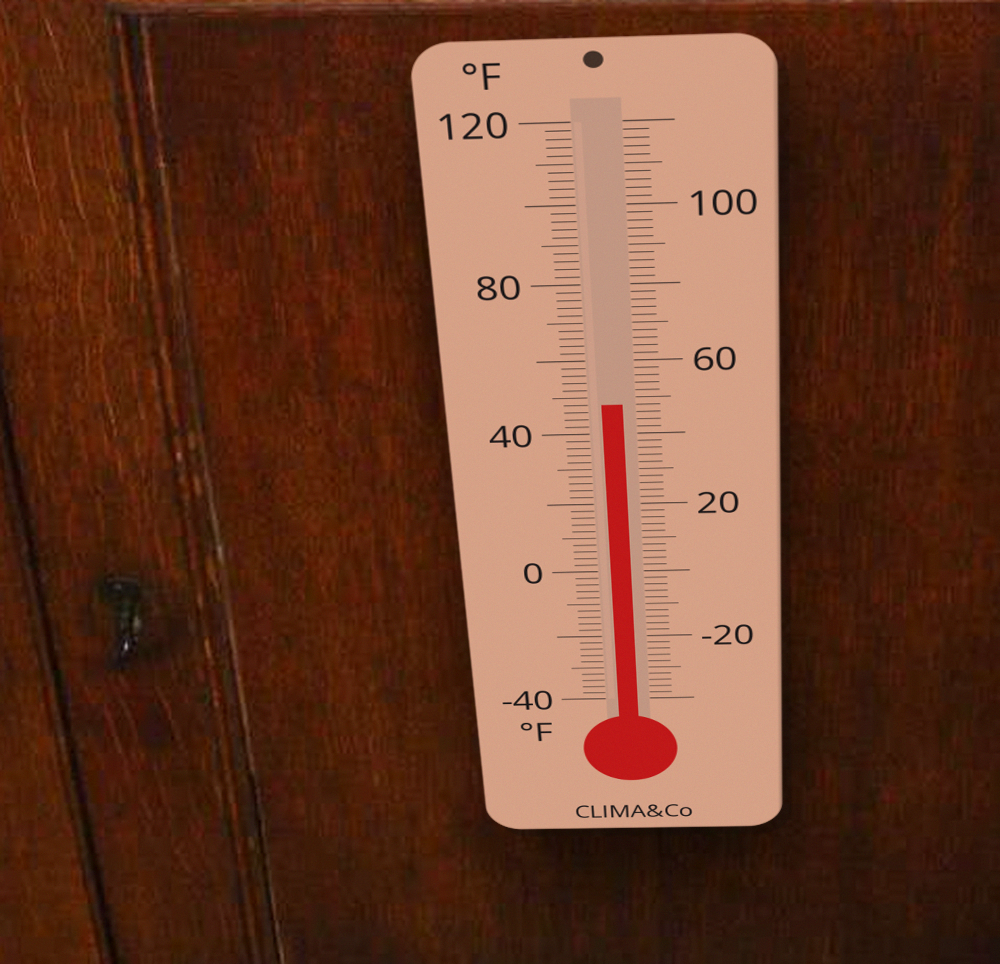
48 (°F)
